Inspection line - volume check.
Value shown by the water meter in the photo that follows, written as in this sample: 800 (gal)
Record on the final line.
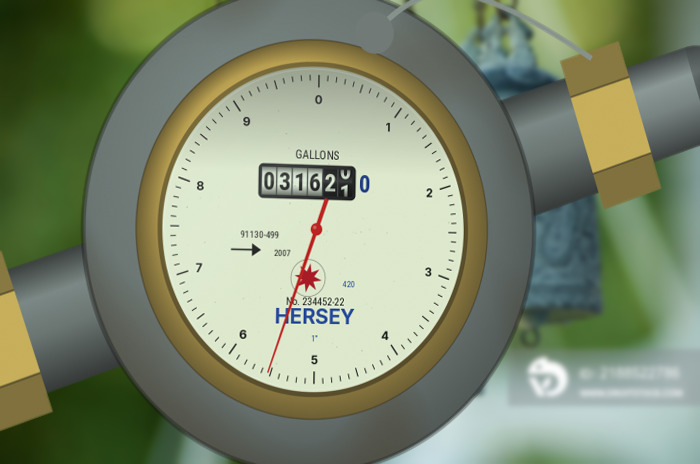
316205.5 (gal)
